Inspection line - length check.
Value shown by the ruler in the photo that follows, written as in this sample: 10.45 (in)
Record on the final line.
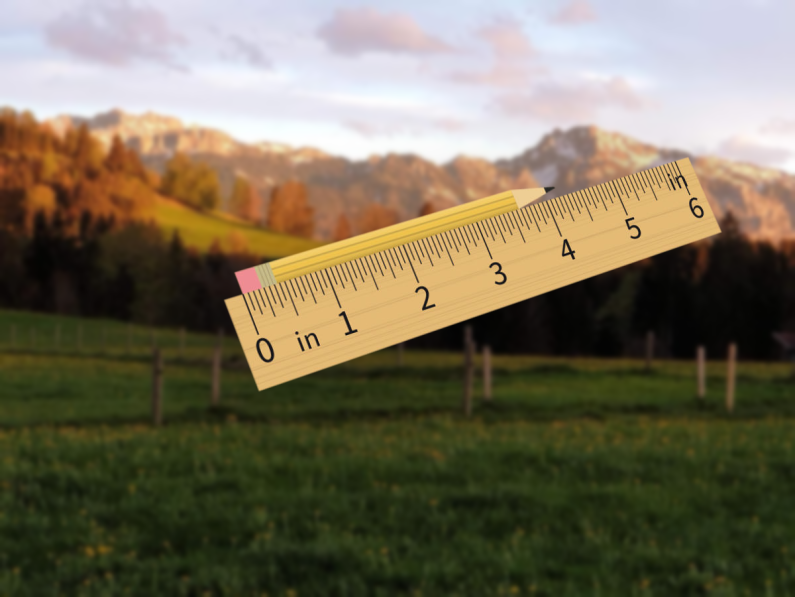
4.1875 (in)
